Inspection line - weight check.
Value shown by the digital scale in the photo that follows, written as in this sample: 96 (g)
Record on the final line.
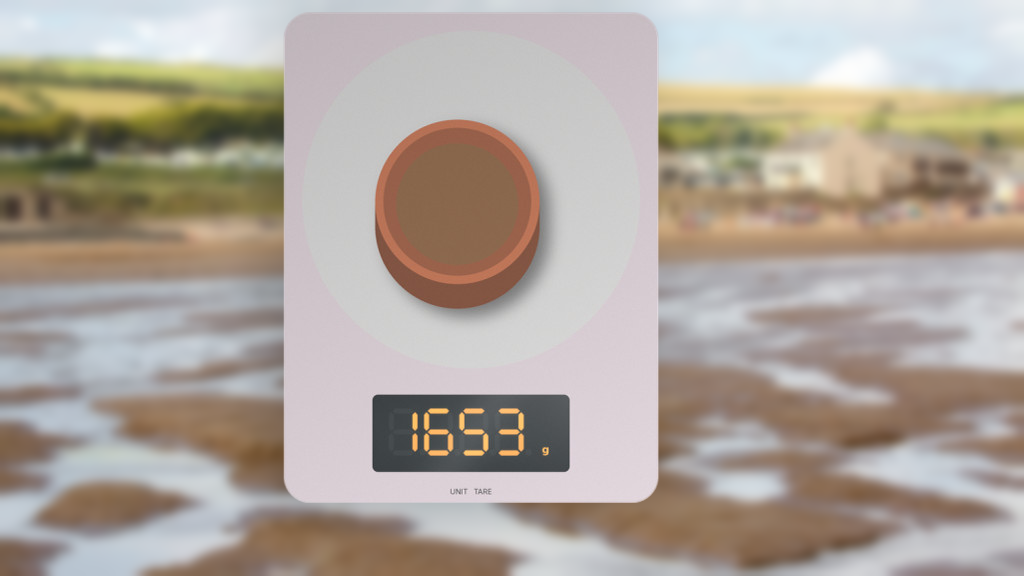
1653 (g)
